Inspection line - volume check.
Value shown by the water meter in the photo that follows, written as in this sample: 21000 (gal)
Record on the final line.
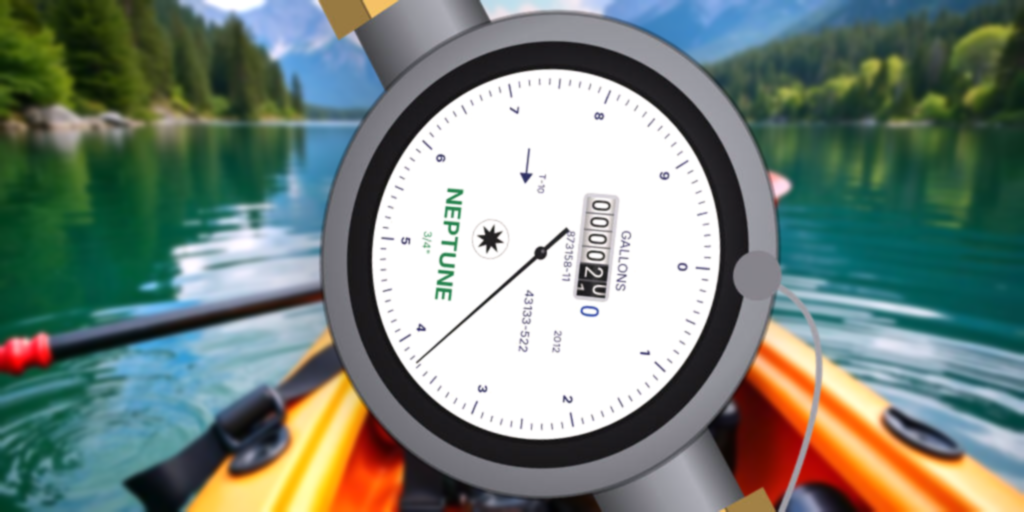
203.7 (gal)
